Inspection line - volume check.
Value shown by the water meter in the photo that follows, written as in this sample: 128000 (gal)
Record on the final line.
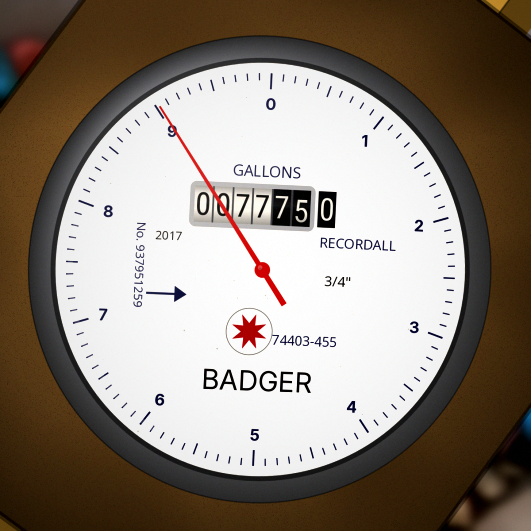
77749.0 (gal)
